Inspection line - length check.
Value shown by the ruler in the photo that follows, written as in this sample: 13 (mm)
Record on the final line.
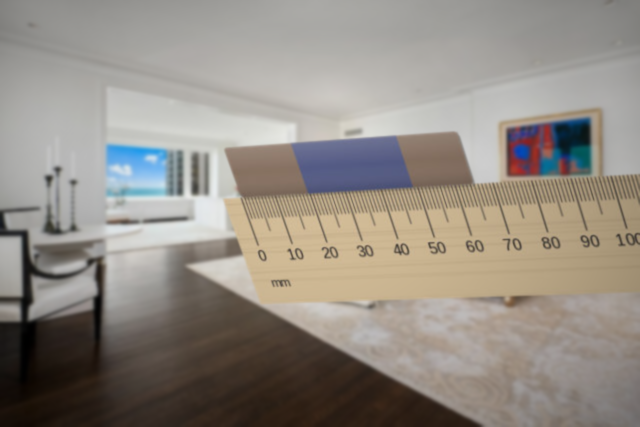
65 (mm)
